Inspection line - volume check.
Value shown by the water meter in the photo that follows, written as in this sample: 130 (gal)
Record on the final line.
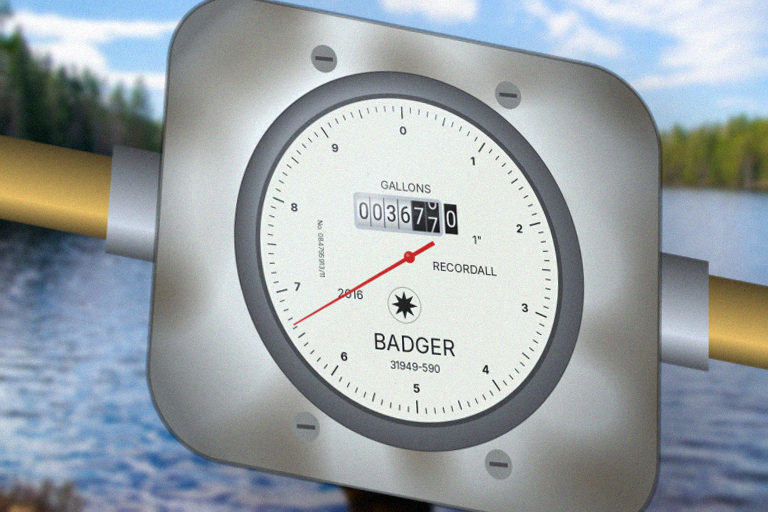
36766.6 (gal)
